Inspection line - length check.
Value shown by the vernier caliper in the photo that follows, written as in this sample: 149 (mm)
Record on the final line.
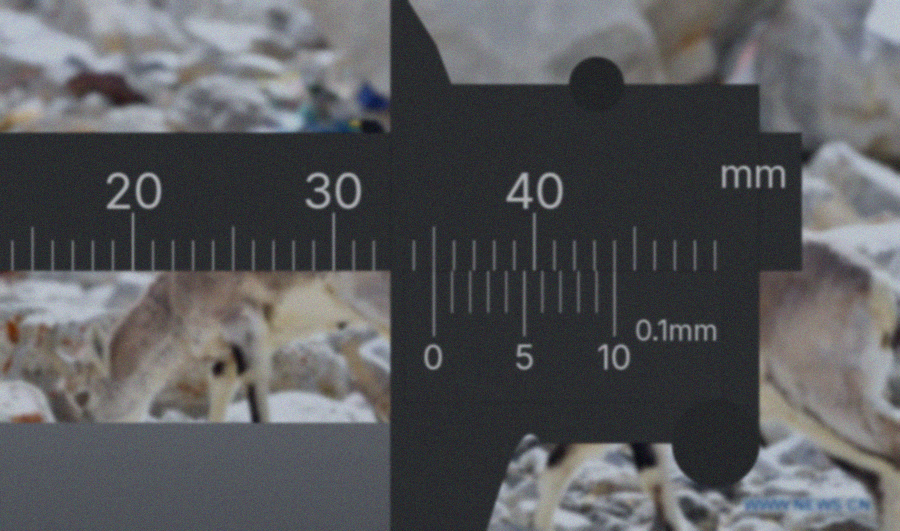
35.0 (mm)
